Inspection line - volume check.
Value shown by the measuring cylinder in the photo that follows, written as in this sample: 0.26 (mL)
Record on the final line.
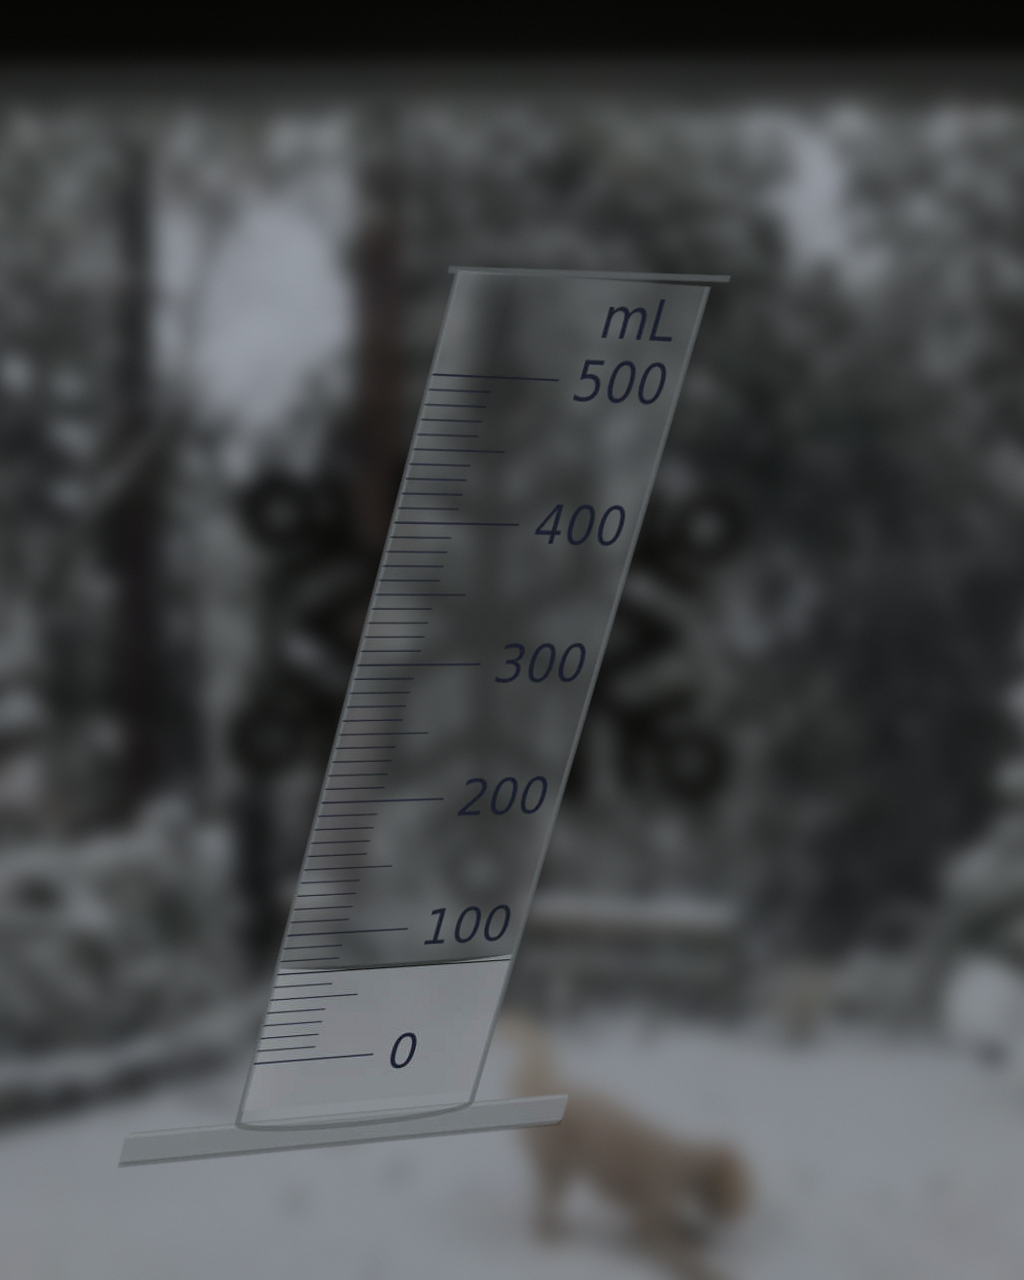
70 (mL)
